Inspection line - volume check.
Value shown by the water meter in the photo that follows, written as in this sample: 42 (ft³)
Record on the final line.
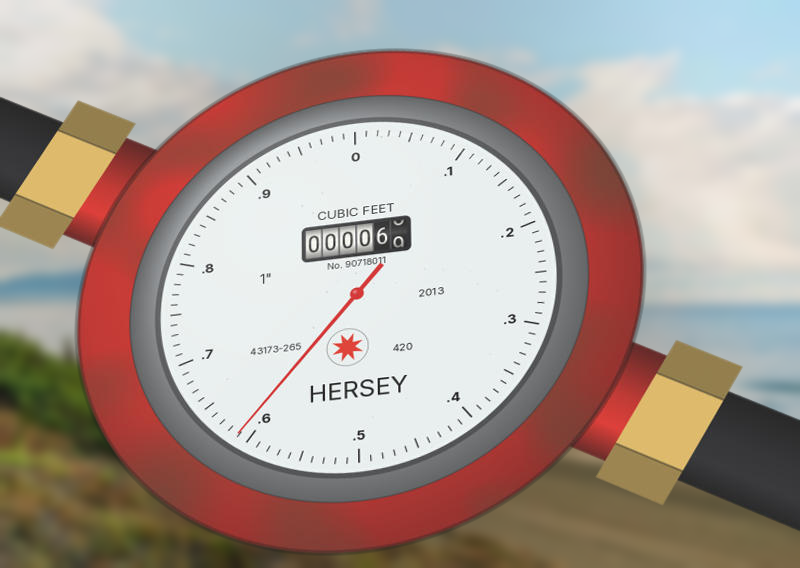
68.61 (ft³)
